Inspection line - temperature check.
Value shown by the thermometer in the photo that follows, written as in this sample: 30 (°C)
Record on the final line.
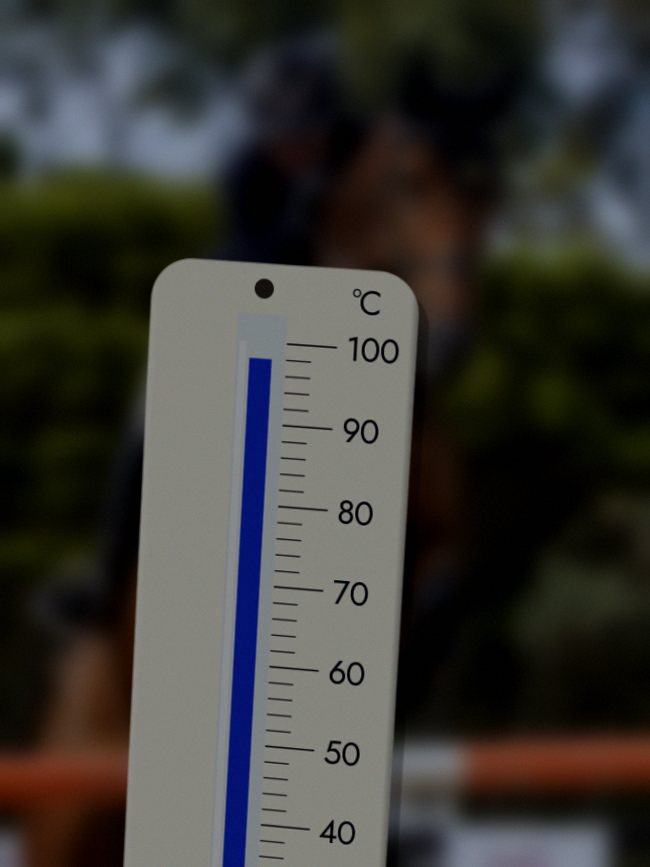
98 (°C)
